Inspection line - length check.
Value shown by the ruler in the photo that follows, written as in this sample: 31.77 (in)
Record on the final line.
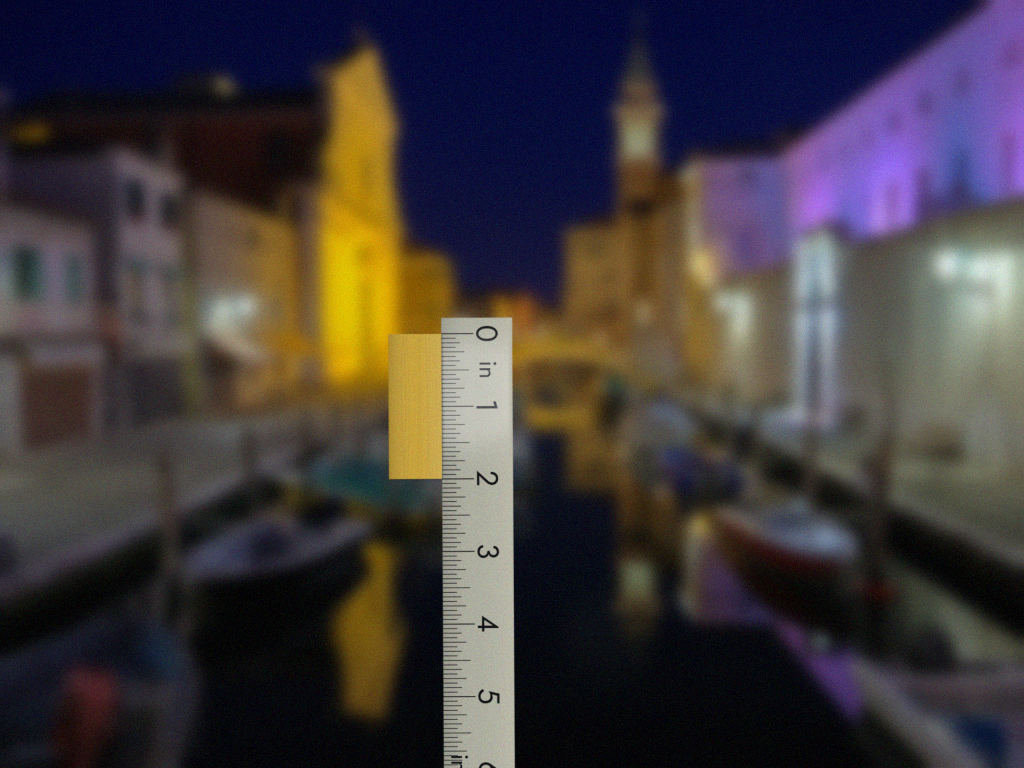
2 (in)
